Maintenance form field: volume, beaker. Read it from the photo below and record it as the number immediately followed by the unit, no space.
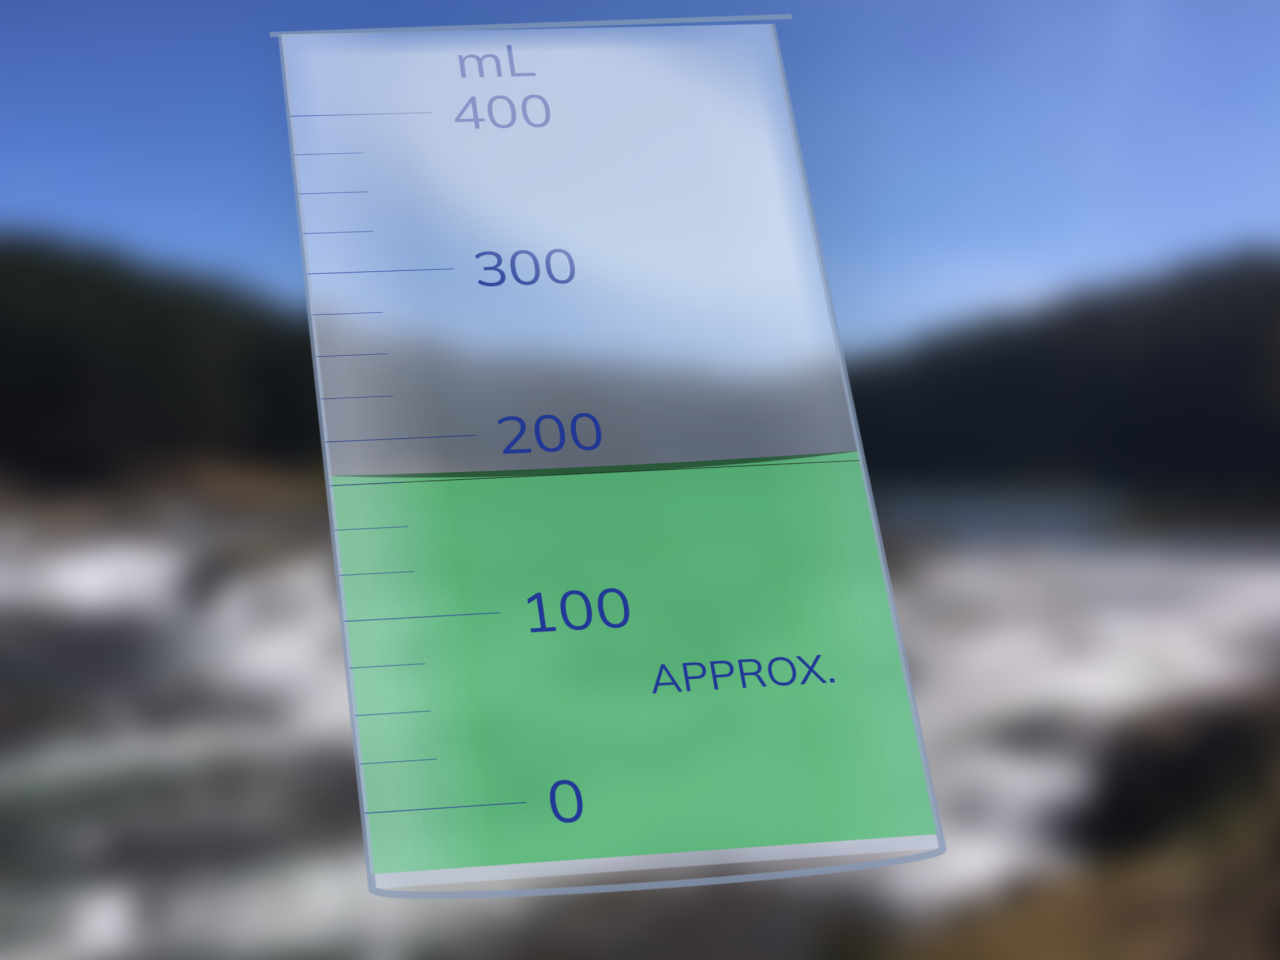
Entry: 175mL
